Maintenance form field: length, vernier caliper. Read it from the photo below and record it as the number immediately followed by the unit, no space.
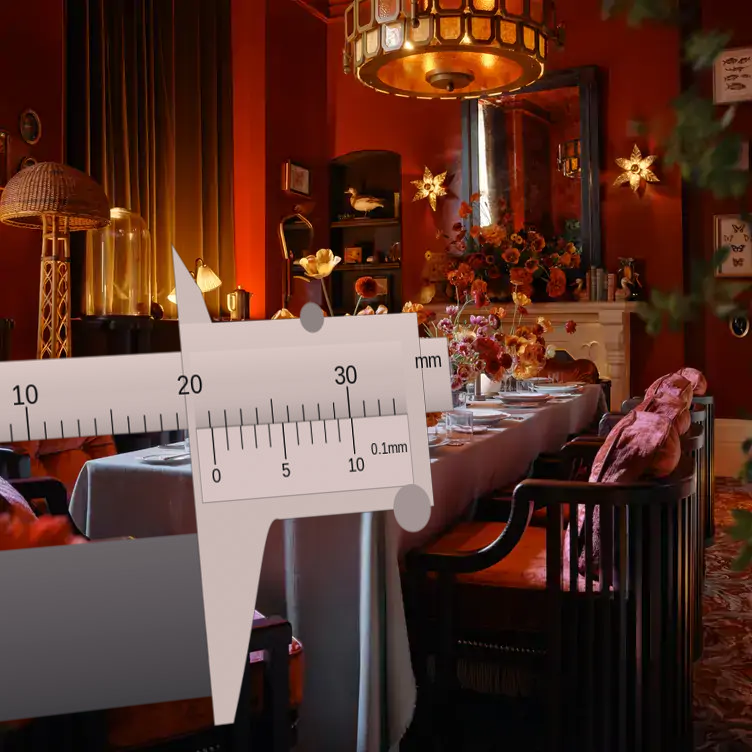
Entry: 21.1mm
